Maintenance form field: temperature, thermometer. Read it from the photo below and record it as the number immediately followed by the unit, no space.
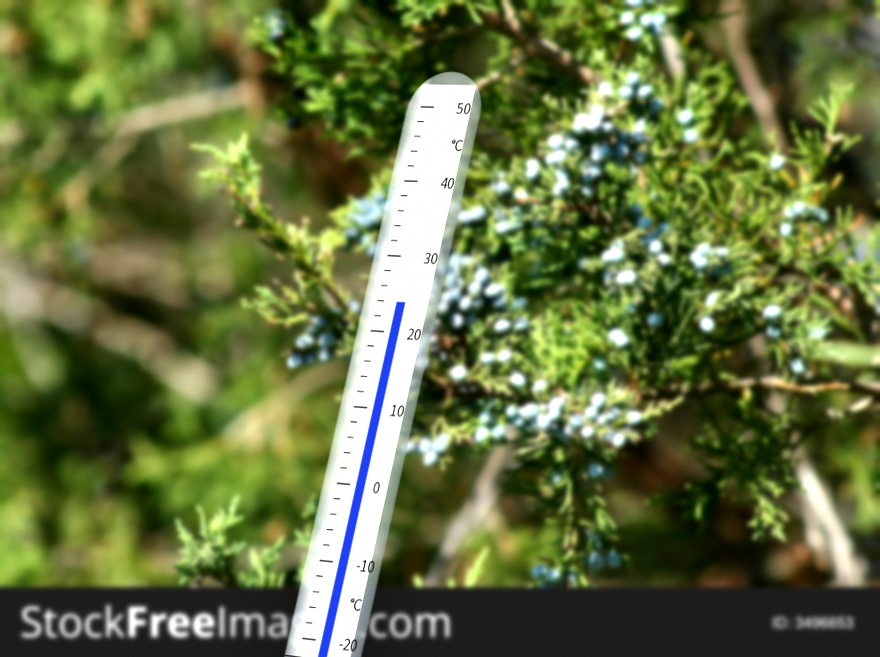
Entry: 24°C
